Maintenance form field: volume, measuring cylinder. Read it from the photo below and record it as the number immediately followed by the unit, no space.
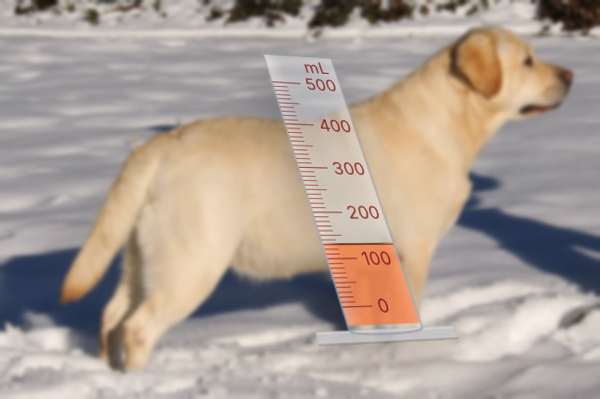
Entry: 130mL
